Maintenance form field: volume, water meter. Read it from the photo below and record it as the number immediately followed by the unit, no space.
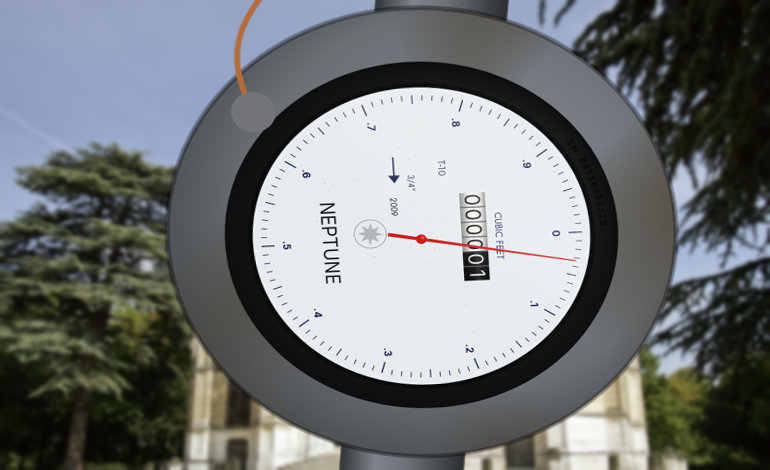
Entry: 1.03ft³
